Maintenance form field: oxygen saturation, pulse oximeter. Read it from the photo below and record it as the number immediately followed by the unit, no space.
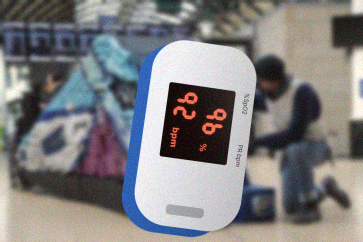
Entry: 96%
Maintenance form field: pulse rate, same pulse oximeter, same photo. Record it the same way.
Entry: 92bpm
